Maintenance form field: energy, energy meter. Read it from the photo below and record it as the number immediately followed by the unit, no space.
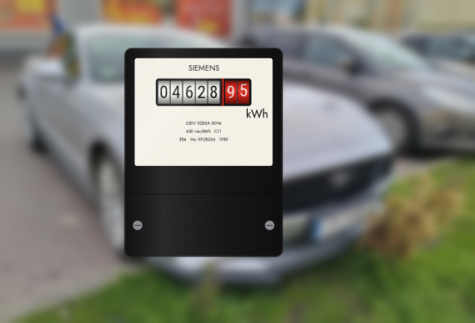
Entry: 4628.95kWh
